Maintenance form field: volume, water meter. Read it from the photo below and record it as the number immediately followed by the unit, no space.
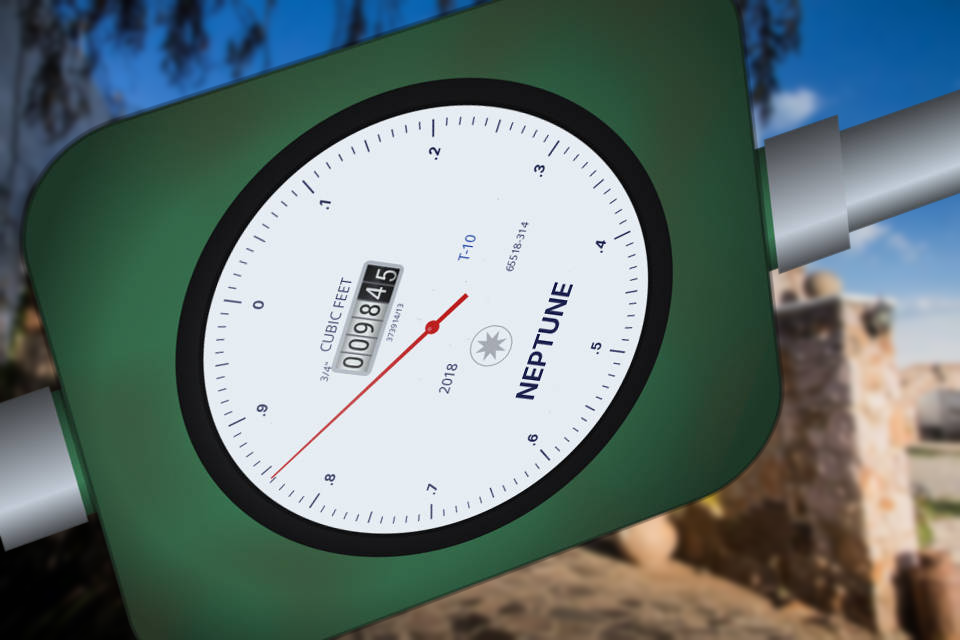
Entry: 9844.84ft³
